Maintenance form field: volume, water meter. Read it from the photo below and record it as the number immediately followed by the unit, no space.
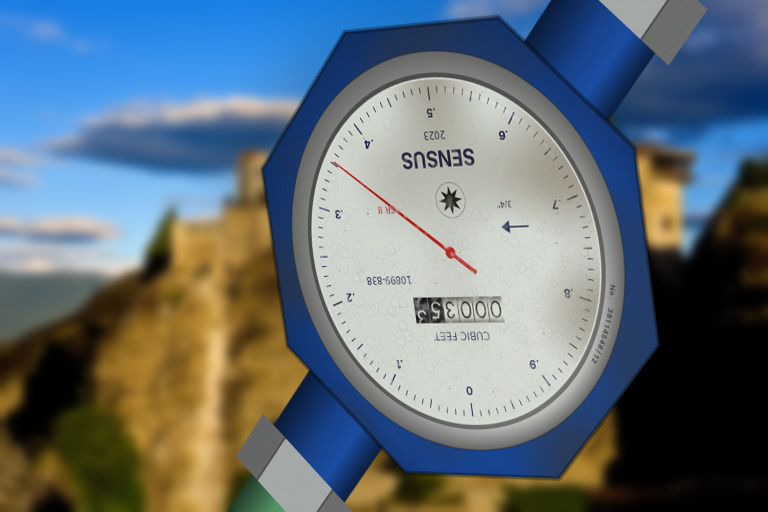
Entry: 353.35ft³
